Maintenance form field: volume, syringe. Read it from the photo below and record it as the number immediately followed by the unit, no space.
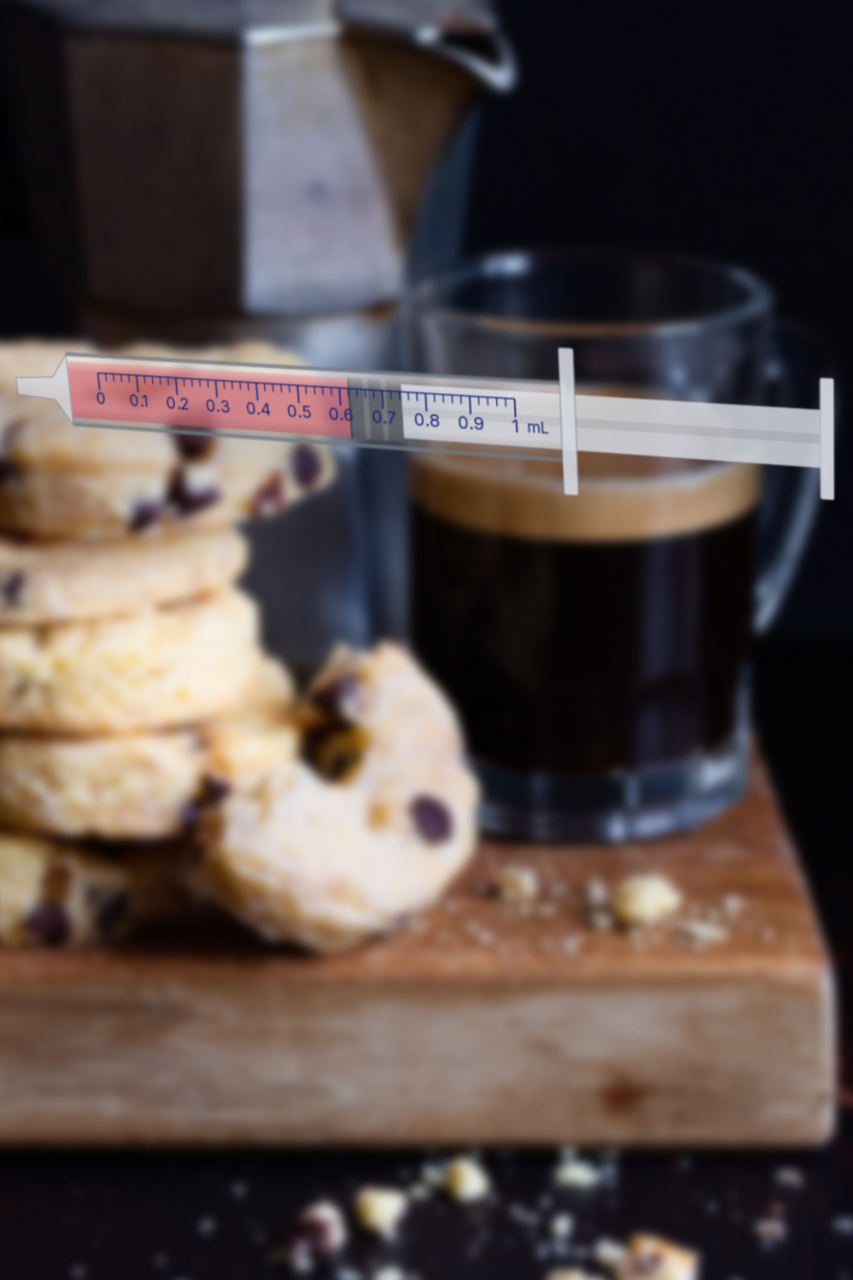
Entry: 0.62mL
